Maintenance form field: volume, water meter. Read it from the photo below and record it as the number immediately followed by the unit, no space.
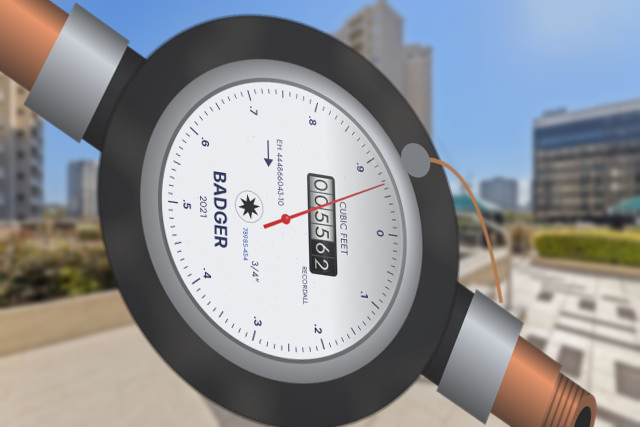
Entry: 5561.93ft³
